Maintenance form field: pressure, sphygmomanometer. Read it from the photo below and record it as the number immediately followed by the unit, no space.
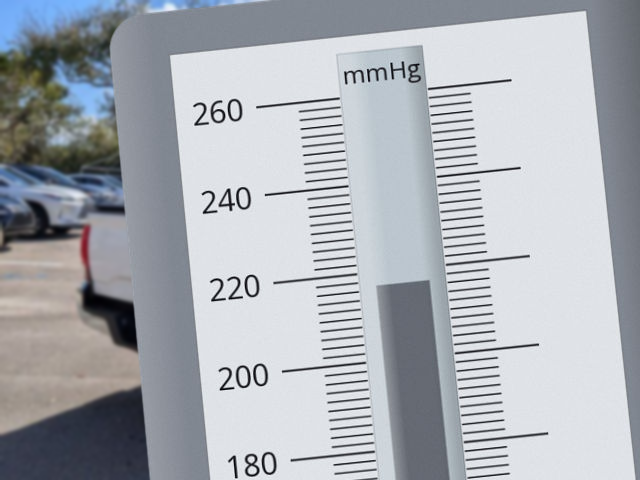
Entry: 217mmHg
